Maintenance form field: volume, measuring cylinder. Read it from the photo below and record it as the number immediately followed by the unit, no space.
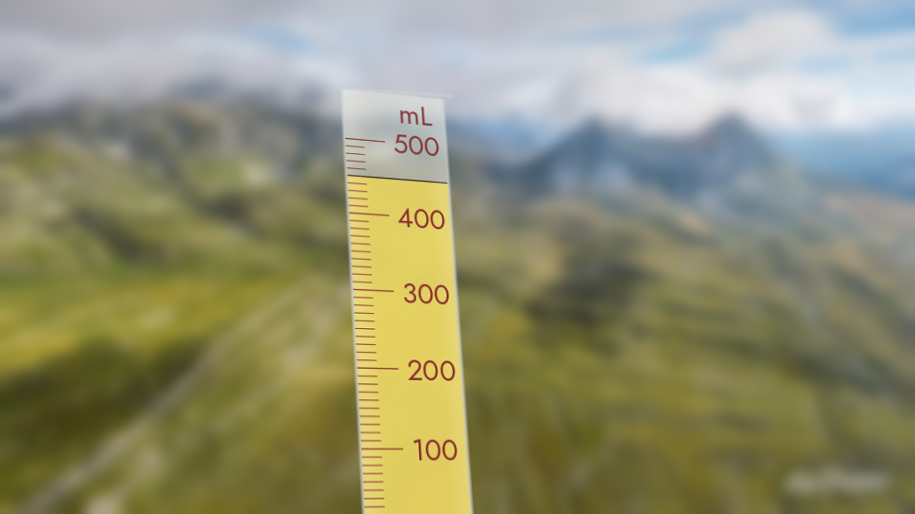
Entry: 450mL
